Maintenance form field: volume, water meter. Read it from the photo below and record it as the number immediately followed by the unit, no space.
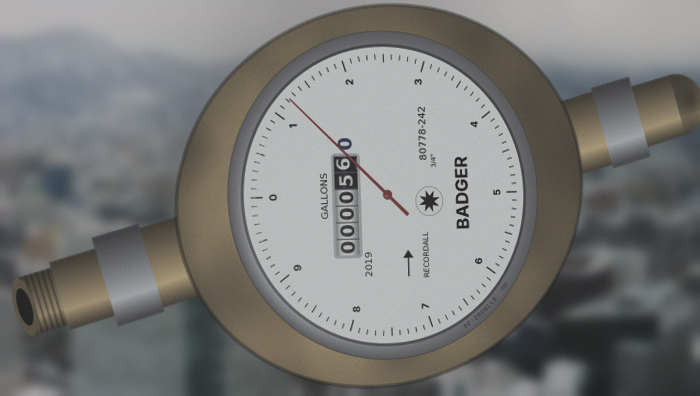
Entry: 561.2gal
